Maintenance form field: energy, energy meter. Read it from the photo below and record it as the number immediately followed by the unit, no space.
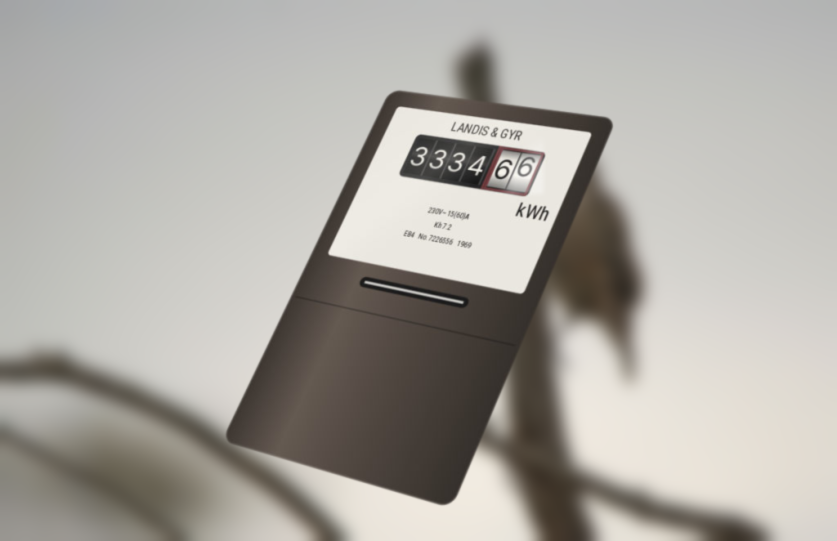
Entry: 3334.66kWh
